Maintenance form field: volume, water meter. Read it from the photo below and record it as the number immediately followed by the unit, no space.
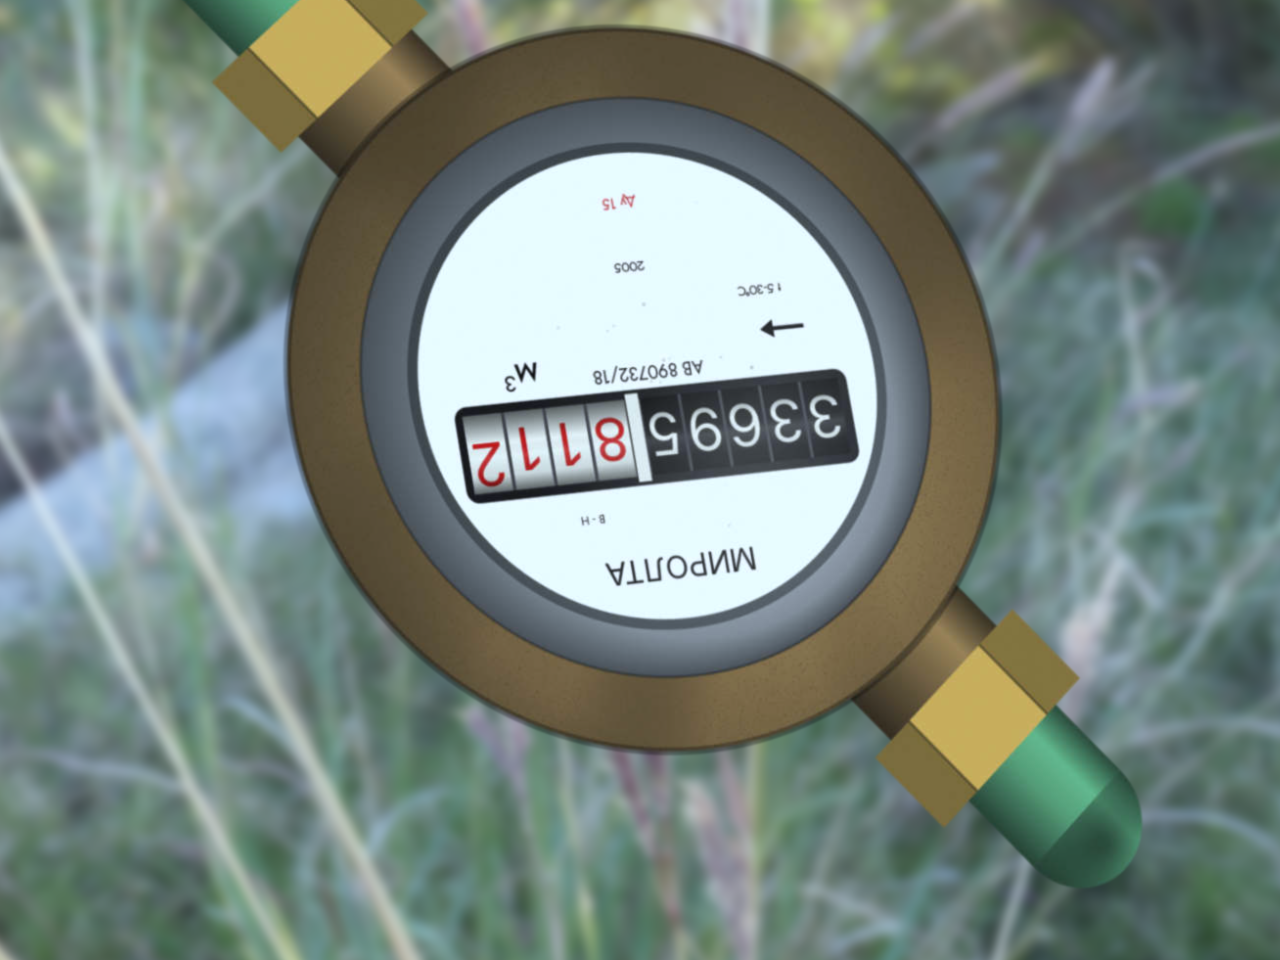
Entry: 33695.8112m³
